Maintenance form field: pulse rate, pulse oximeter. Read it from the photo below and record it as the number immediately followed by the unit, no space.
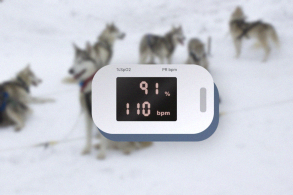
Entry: 110bpm
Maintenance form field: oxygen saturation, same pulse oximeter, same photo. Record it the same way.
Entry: 91%
